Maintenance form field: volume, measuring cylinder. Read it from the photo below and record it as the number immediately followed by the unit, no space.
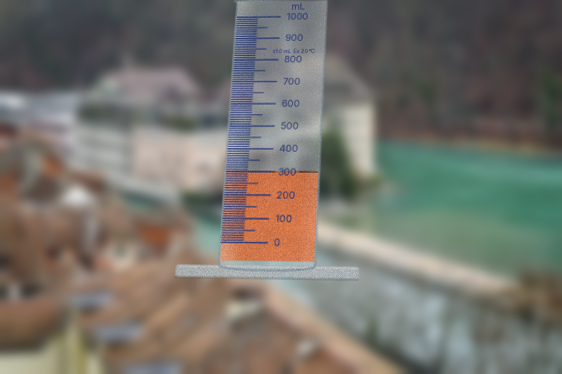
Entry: 300mL
